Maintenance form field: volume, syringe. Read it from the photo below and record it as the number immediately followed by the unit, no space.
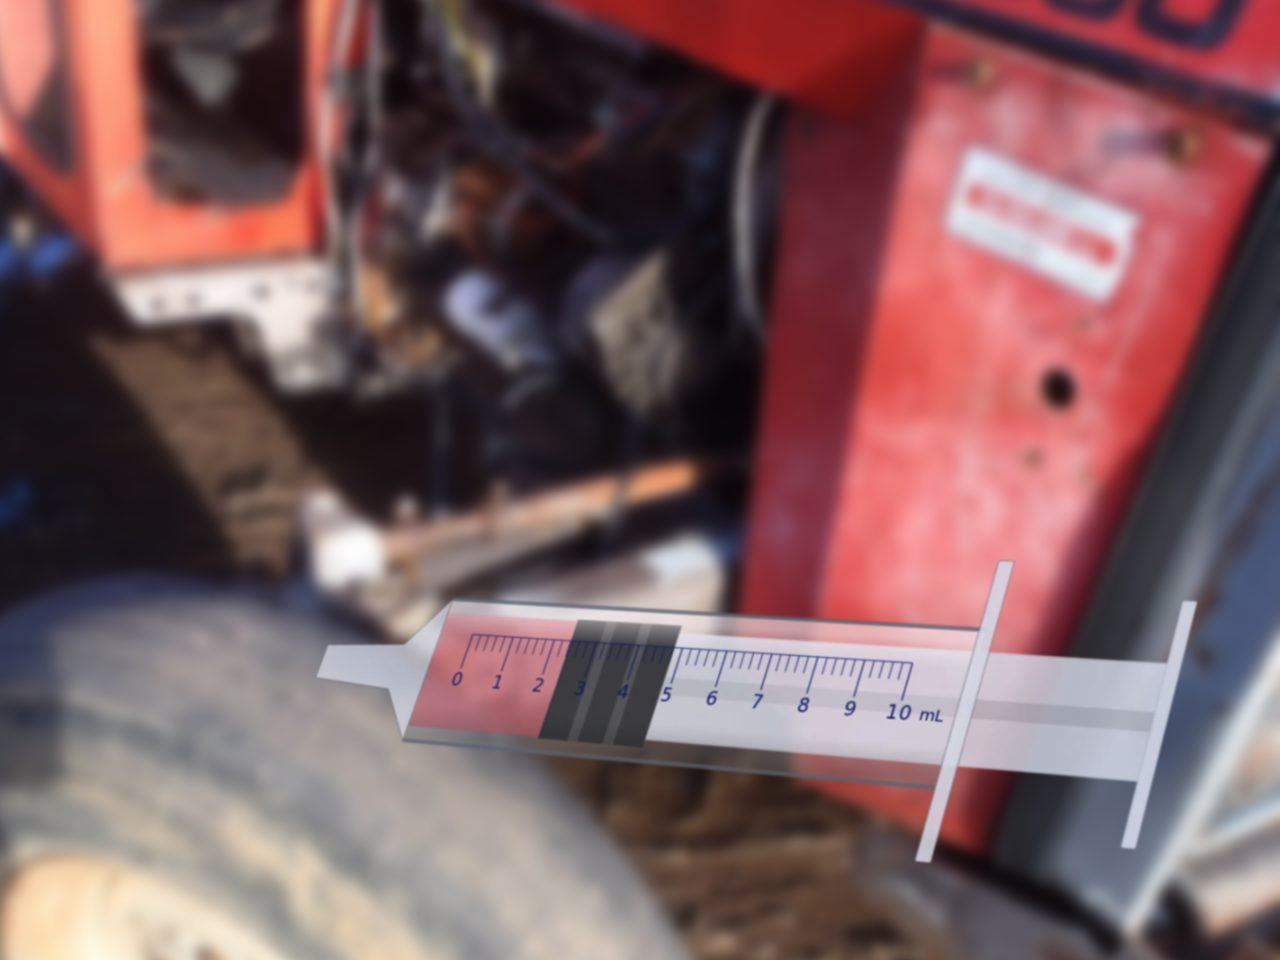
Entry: 2.4mL
